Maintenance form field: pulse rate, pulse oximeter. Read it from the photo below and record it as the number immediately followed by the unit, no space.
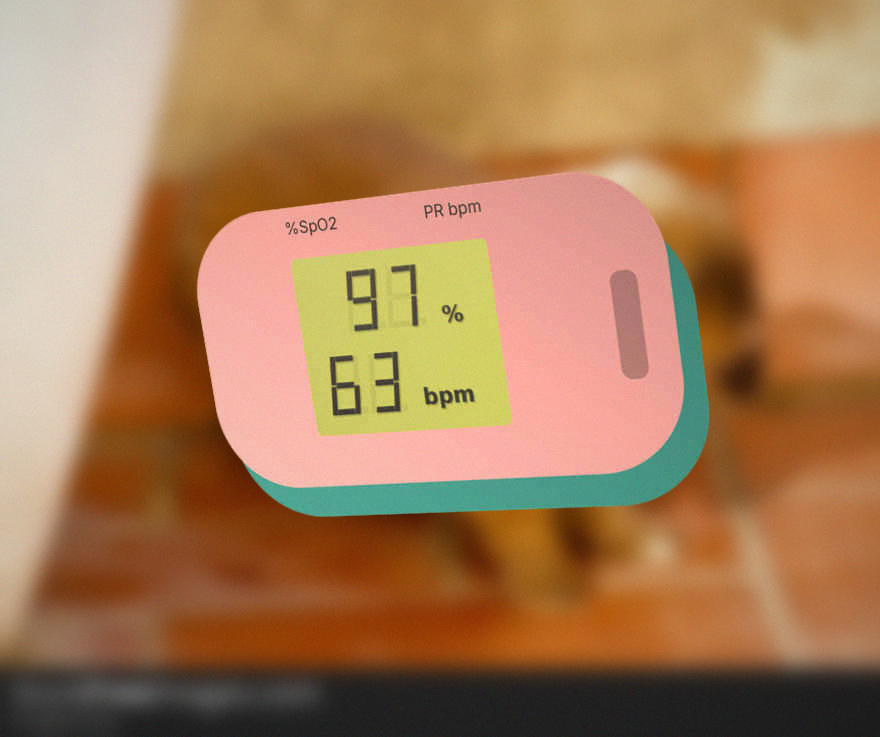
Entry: 63bpm
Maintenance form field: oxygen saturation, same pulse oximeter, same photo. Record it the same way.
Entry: 97%
